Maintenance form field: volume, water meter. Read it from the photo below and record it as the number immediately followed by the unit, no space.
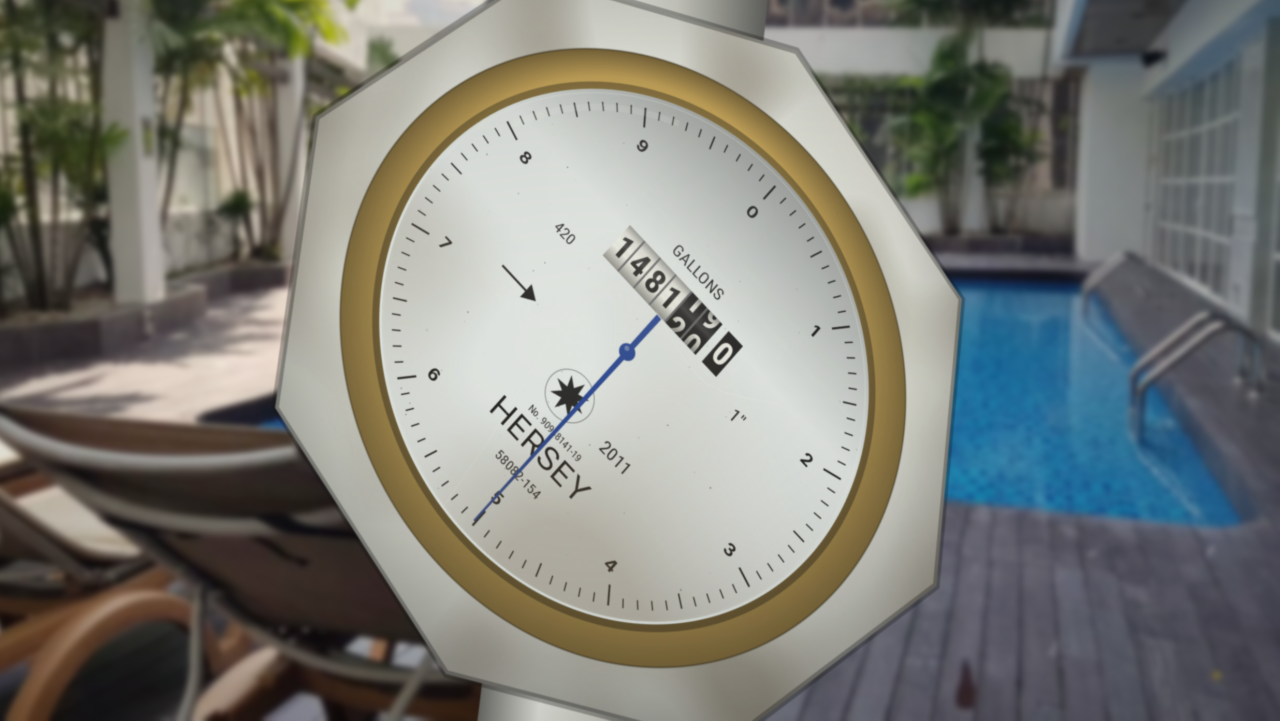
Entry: 1481195.0gal
